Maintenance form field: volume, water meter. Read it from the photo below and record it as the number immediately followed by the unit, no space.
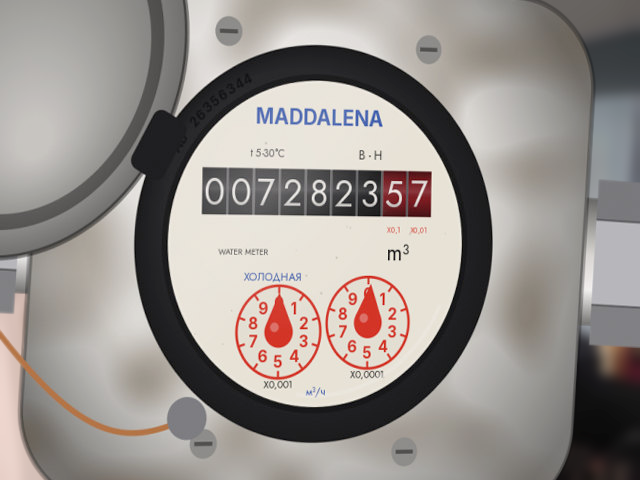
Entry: 72823.5700m³
